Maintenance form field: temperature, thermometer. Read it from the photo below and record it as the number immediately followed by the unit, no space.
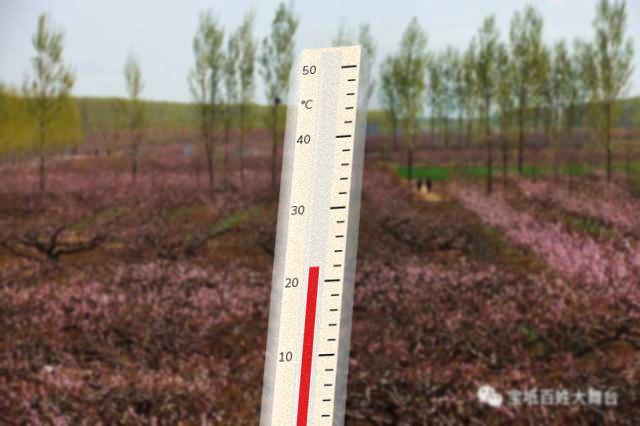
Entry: 22°C
